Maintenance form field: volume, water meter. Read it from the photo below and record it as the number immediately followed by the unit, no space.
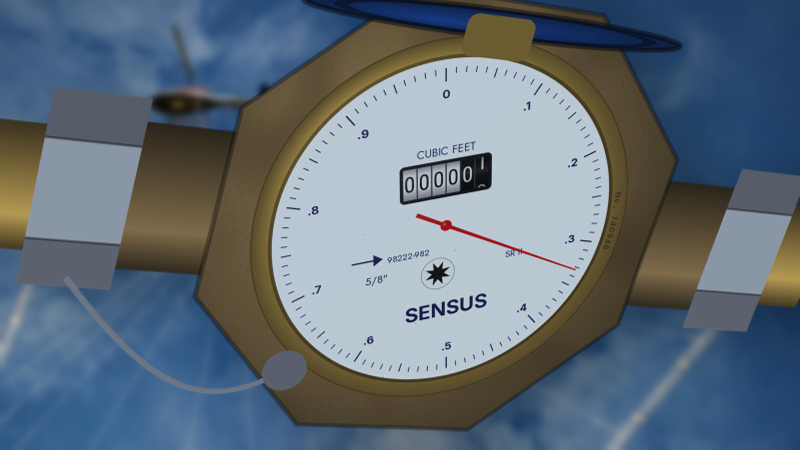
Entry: 1.33ft³
